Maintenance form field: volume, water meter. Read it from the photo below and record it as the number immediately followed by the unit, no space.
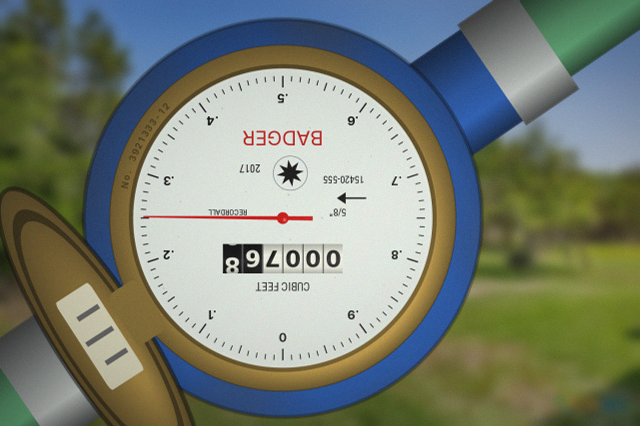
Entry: 768.25ft³
